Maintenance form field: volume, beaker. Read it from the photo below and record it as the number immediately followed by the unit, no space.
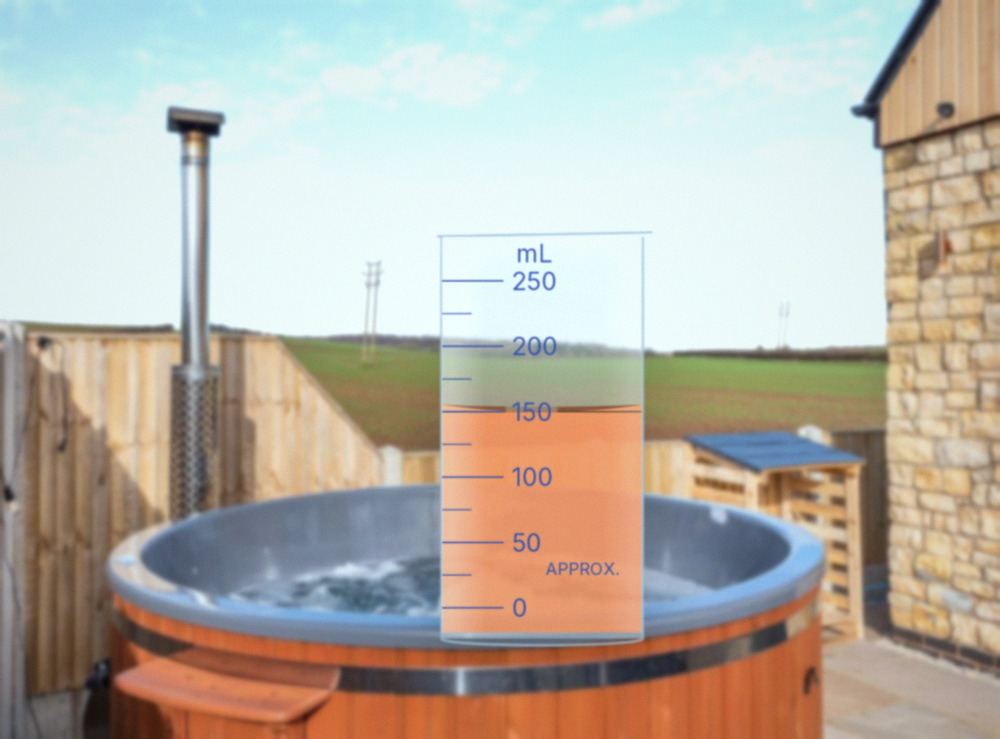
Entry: 150mL
